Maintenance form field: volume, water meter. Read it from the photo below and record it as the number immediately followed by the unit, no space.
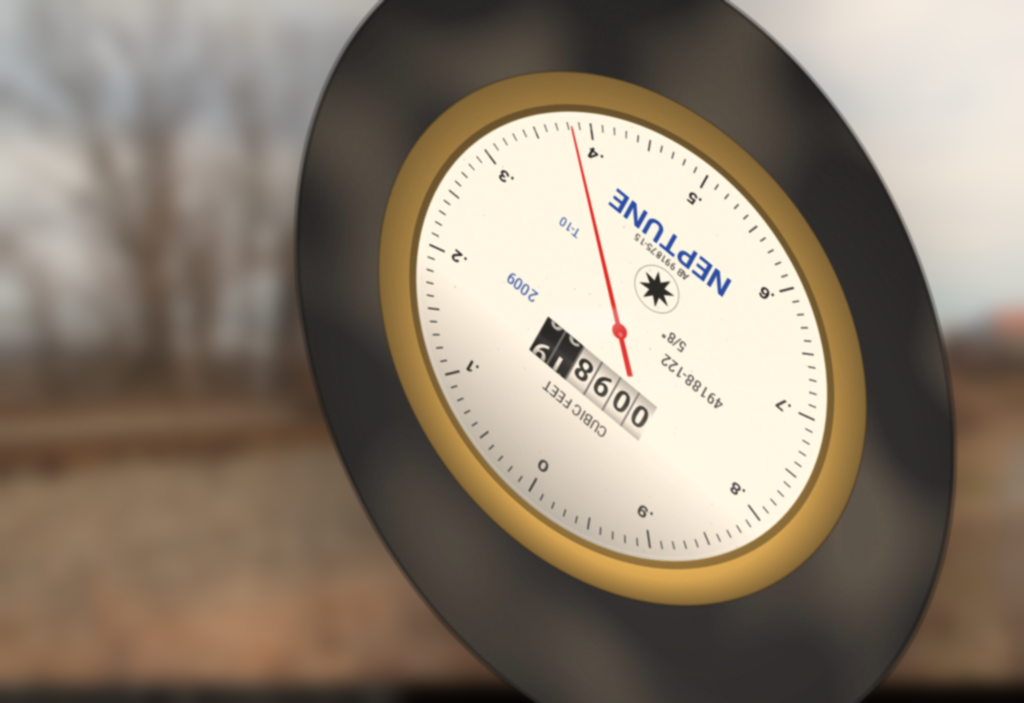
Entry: 9819.38ft³
